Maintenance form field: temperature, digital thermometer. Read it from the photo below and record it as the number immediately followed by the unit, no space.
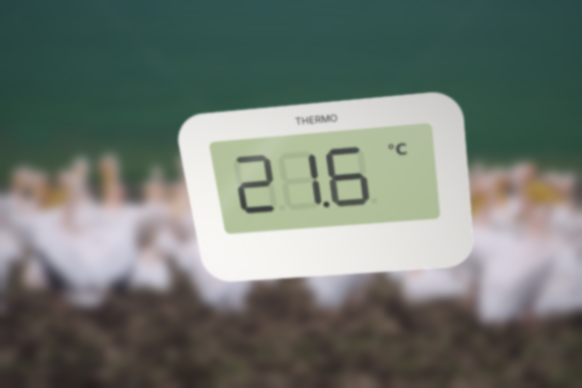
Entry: 21.6°C
